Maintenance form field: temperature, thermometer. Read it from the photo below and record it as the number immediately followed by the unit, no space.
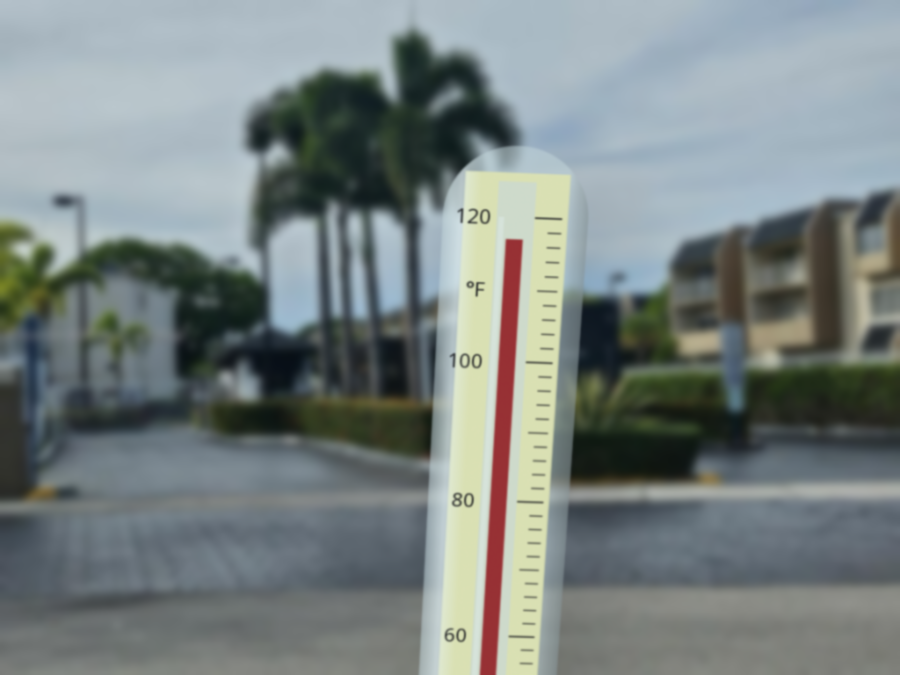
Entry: 117°F
